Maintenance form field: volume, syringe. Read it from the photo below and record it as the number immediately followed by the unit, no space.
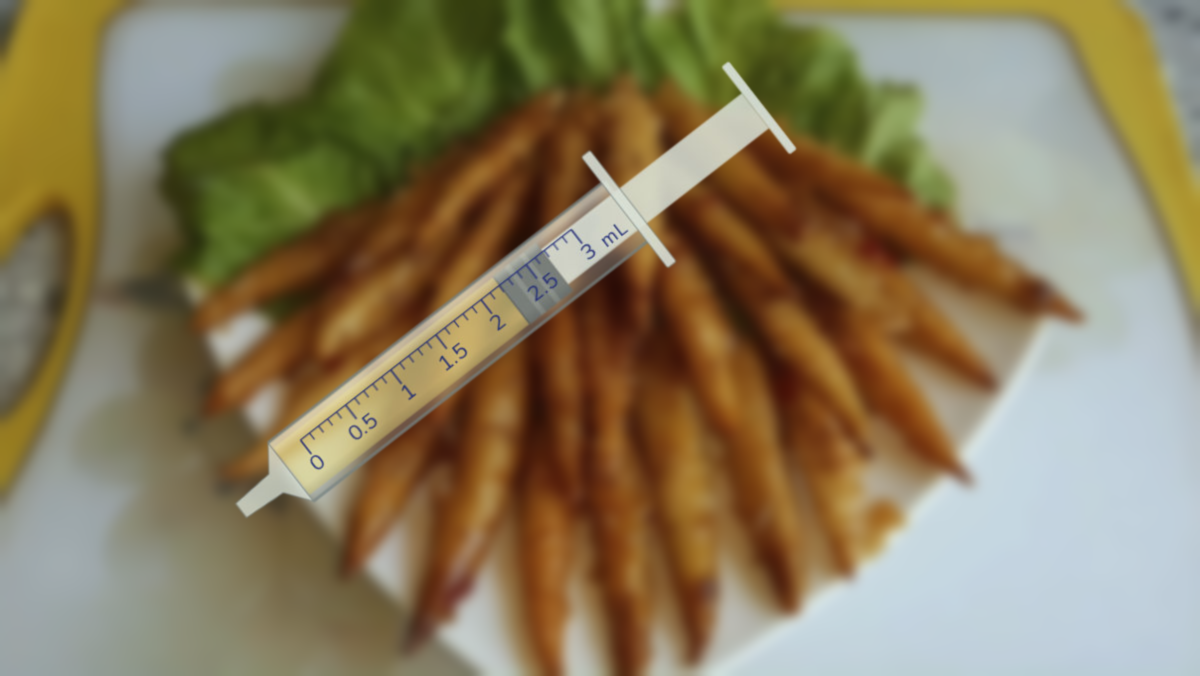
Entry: 2.2mL
